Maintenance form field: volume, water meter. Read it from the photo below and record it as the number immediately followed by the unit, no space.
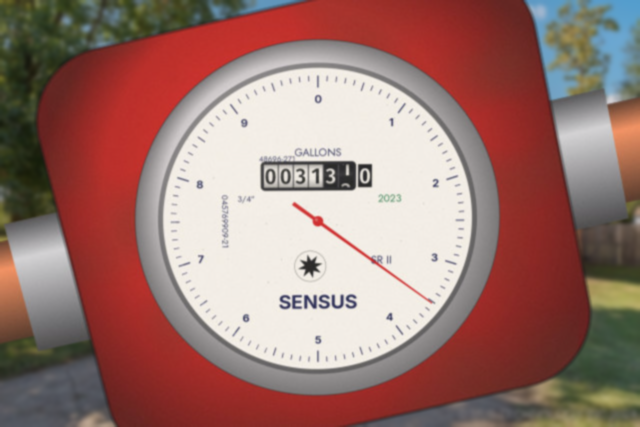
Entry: 31313.5gal
